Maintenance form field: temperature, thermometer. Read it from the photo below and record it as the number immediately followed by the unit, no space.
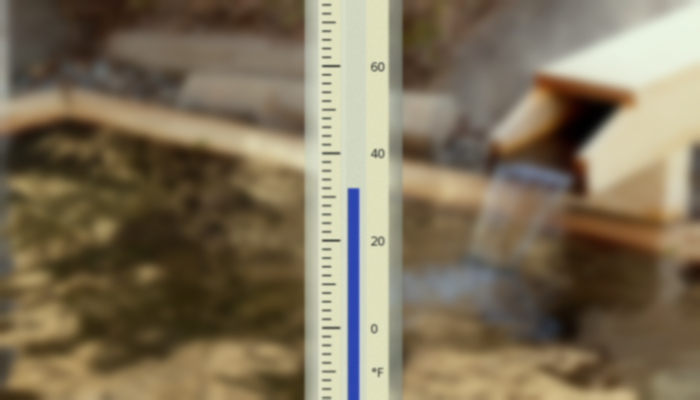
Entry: 32°F
